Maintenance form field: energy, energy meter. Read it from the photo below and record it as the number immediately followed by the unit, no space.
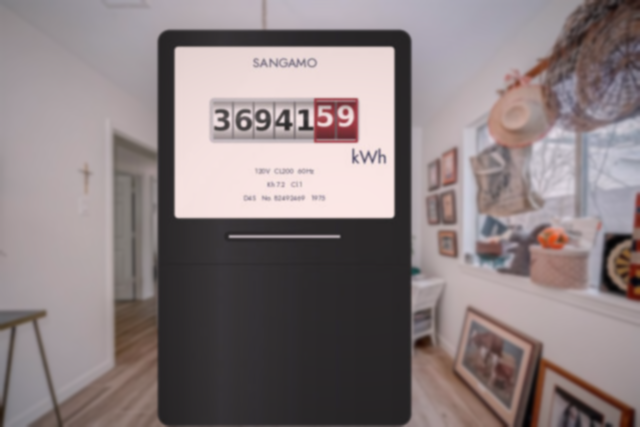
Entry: 36941.59kWh
